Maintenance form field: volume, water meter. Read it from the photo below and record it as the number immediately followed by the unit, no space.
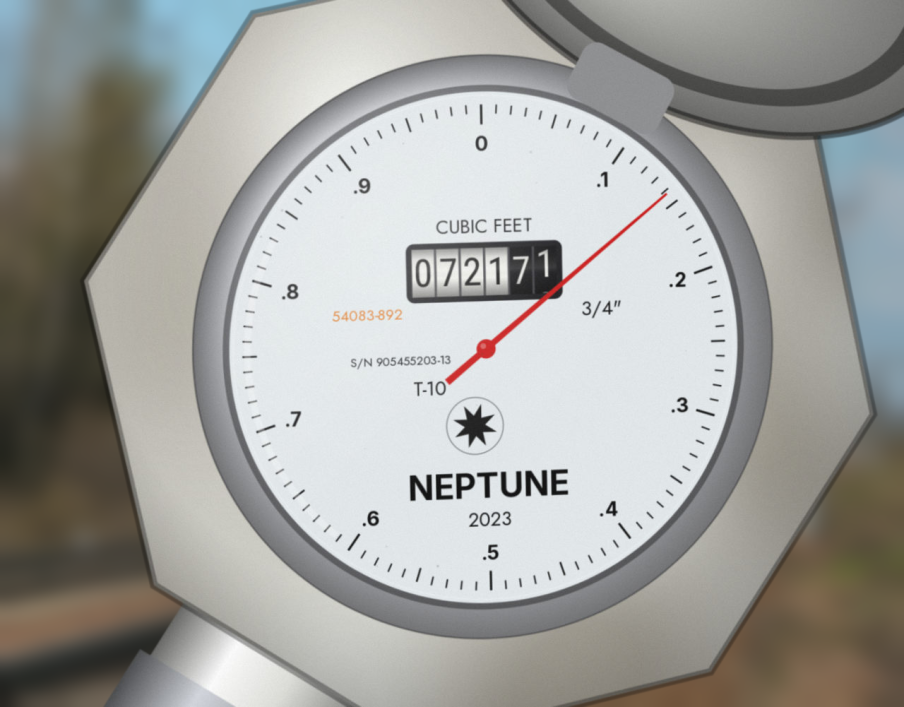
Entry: 72171.14ft³
